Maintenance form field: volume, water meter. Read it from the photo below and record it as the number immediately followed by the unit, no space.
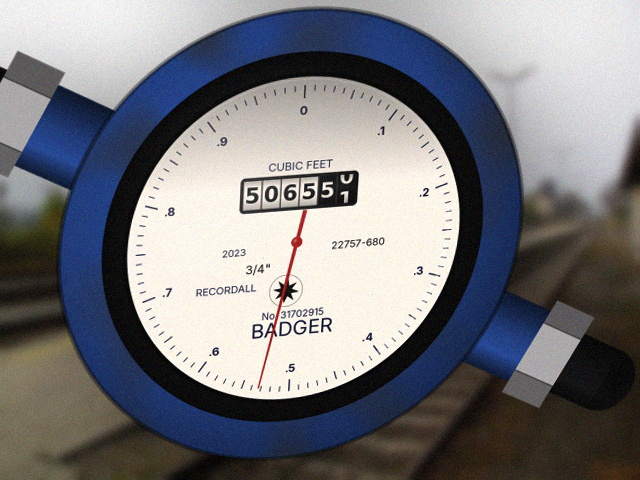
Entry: 506550.53ft³
